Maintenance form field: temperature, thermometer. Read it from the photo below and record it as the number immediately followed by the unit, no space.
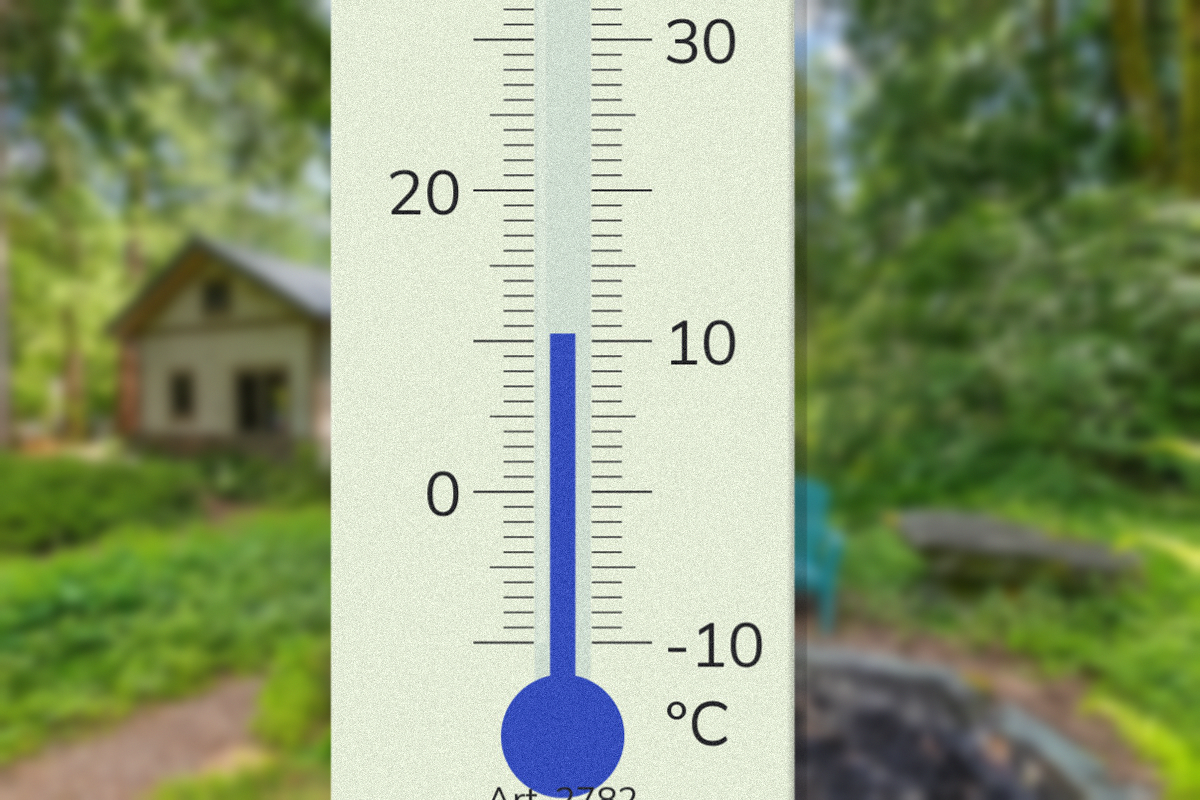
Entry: 10.5°C
